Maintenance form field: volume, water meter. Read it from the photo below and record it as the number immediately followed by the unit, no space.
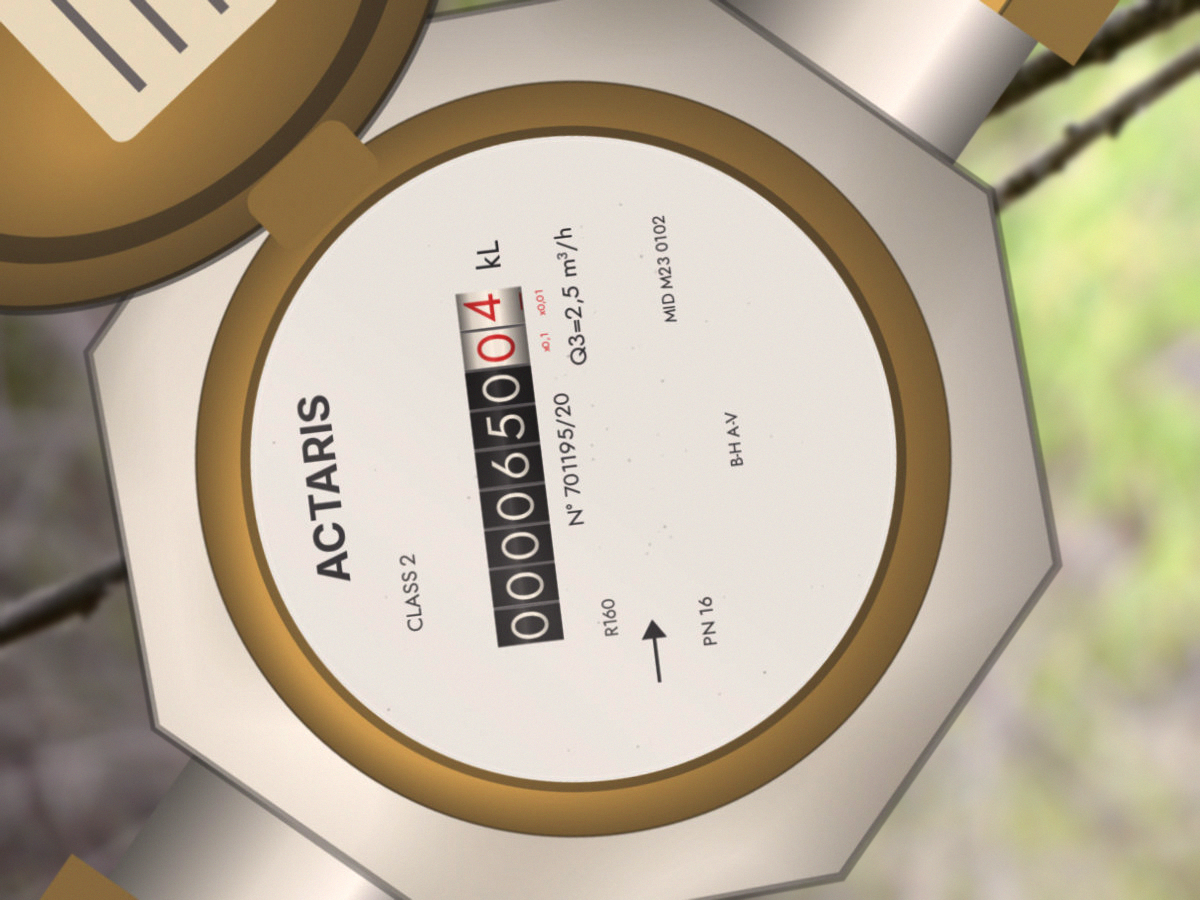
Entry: 650.04kL
